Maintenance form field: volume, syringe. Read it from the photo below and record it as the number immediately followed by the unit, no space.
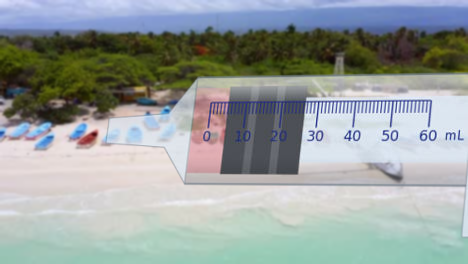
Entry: 5mL
